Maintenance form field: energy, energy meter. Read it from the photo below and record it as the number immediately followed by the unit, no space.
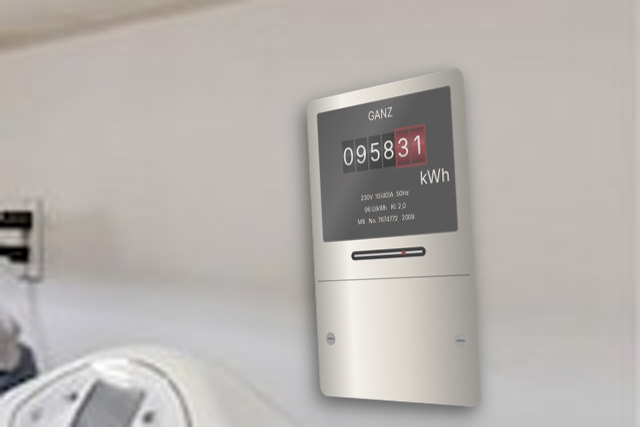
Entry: 958.31kWh
